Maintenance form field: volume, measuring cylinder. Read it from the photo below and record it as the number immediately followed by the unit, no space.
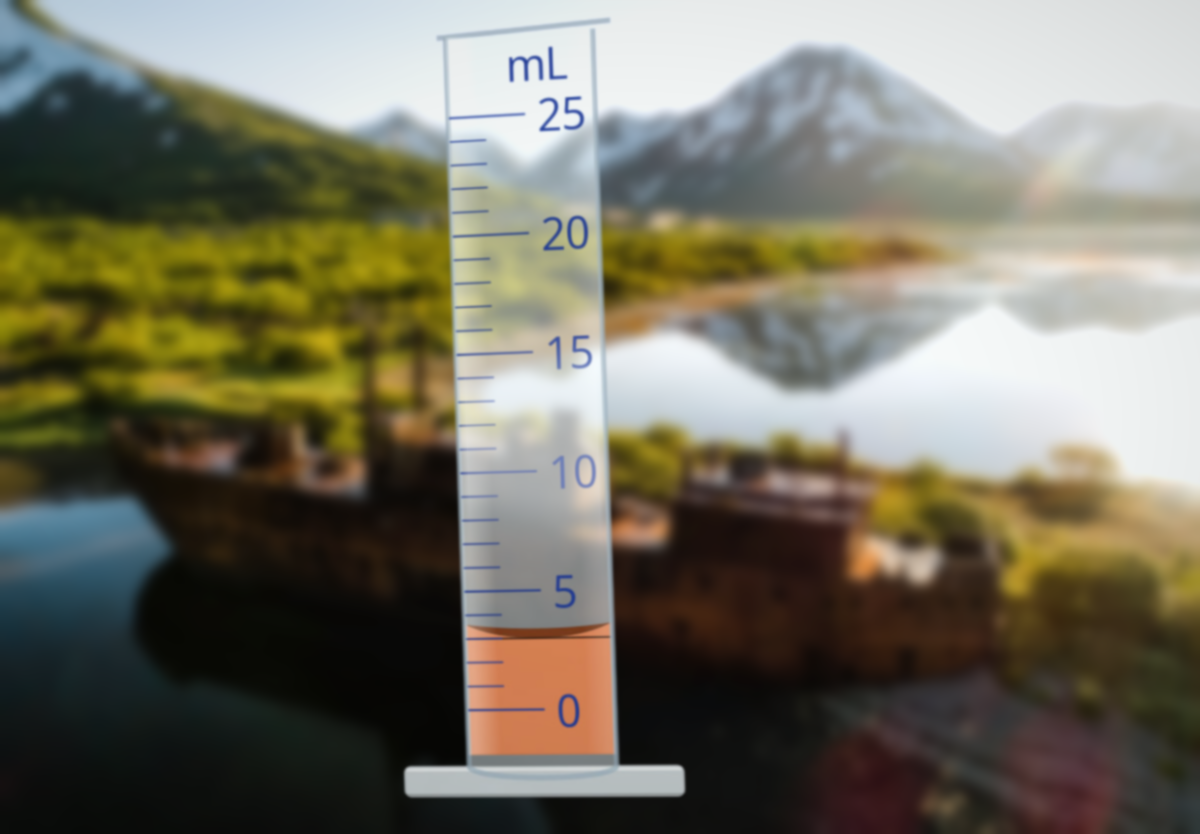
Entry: 3mL
